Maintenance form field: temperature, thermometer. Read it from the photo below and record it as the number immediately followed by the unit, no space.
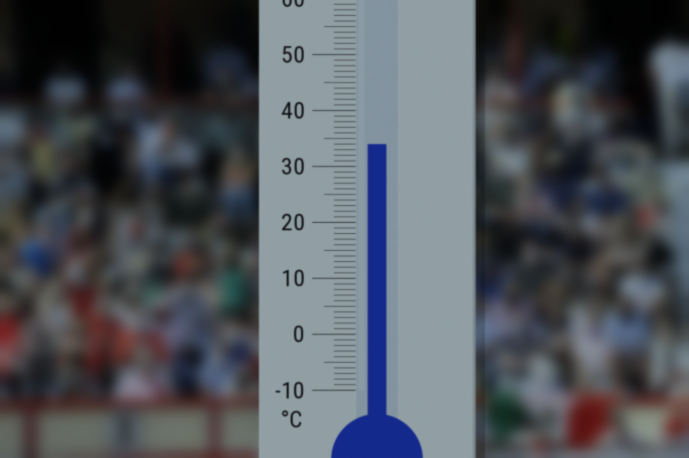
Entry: 34°C
